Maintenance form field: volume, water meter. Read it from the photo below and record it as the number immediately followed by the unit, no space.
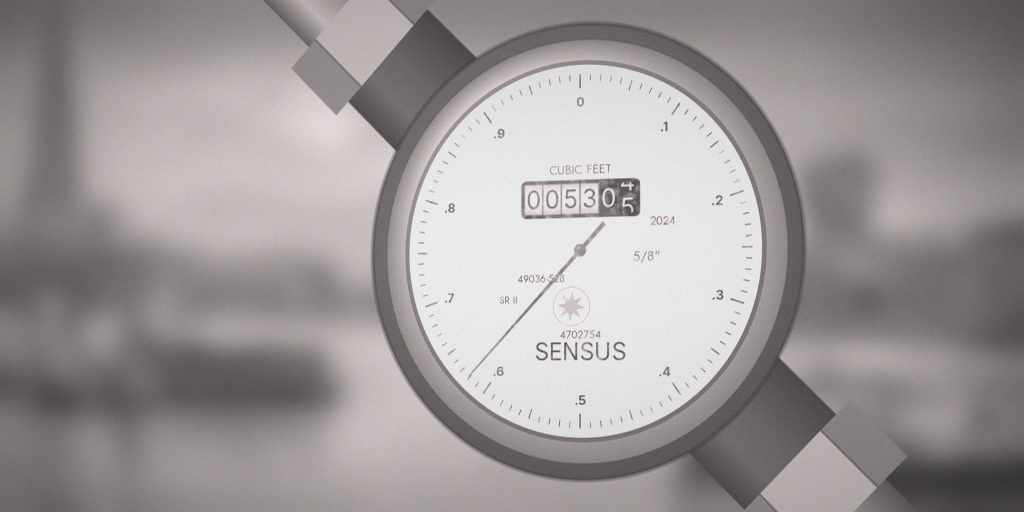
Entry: 5304.62ft³
